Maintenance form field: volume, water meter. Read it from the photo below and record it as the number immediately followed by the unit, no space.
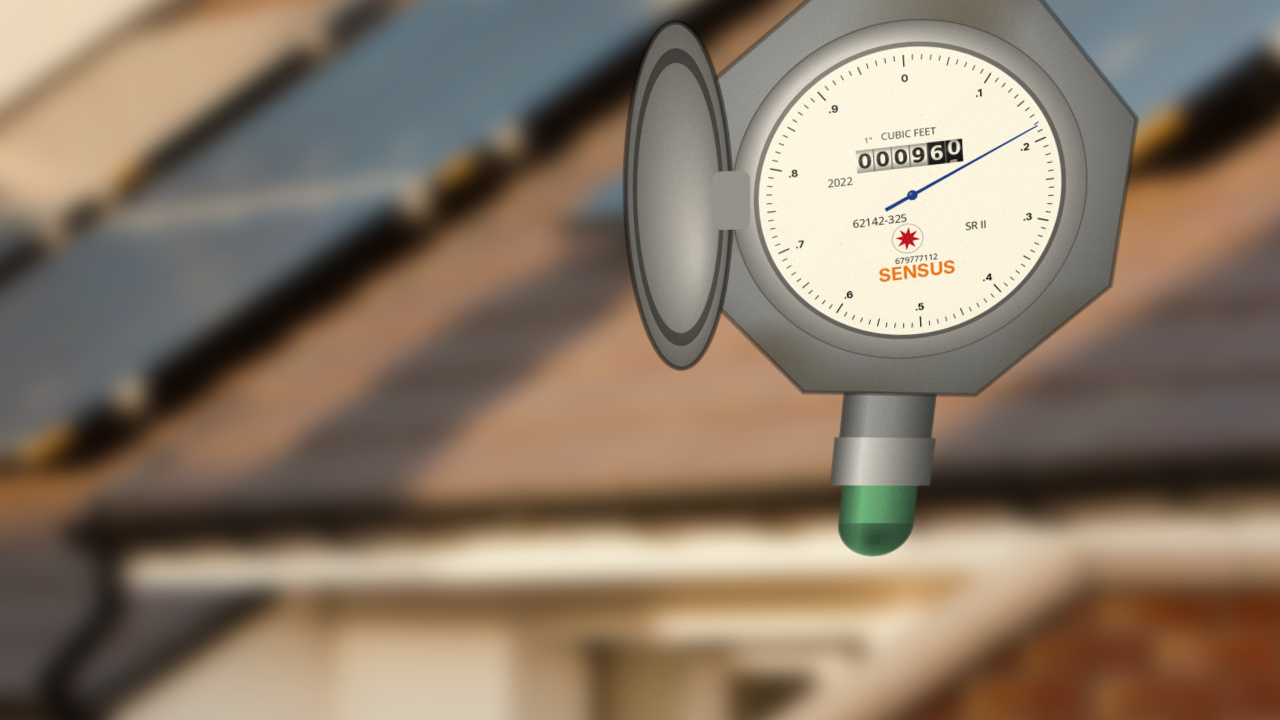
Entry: 960.18ft³
